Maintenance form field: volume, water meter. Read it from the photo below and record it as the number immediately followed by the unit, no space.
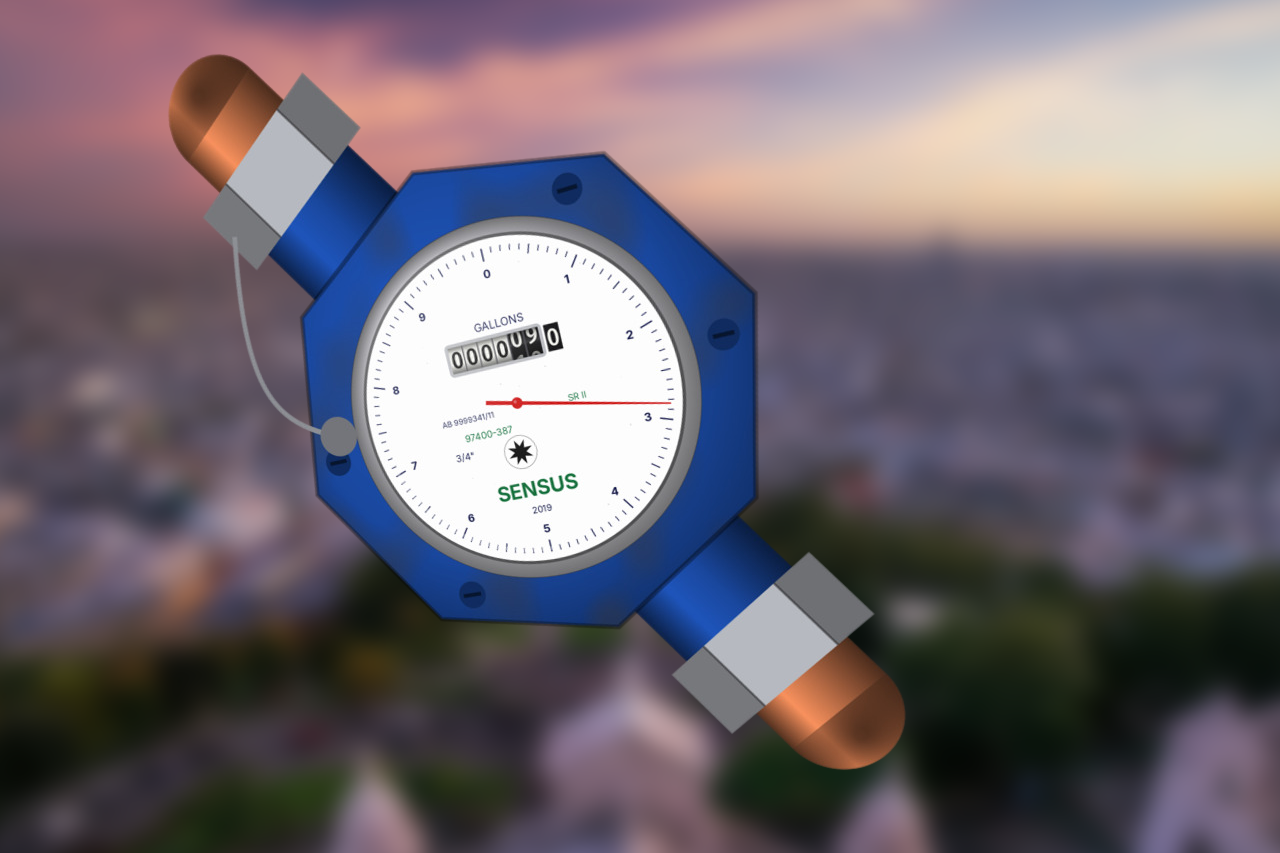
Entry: 92.8gal
